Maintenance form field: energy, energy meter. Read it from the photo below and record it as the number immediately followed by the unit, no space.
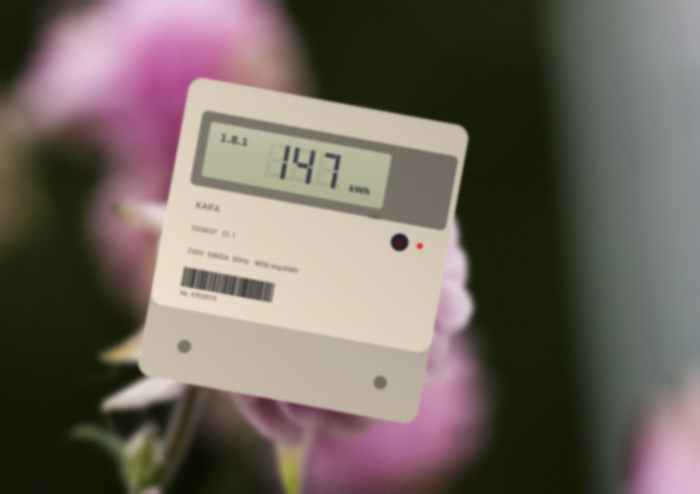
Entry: 147kWh
